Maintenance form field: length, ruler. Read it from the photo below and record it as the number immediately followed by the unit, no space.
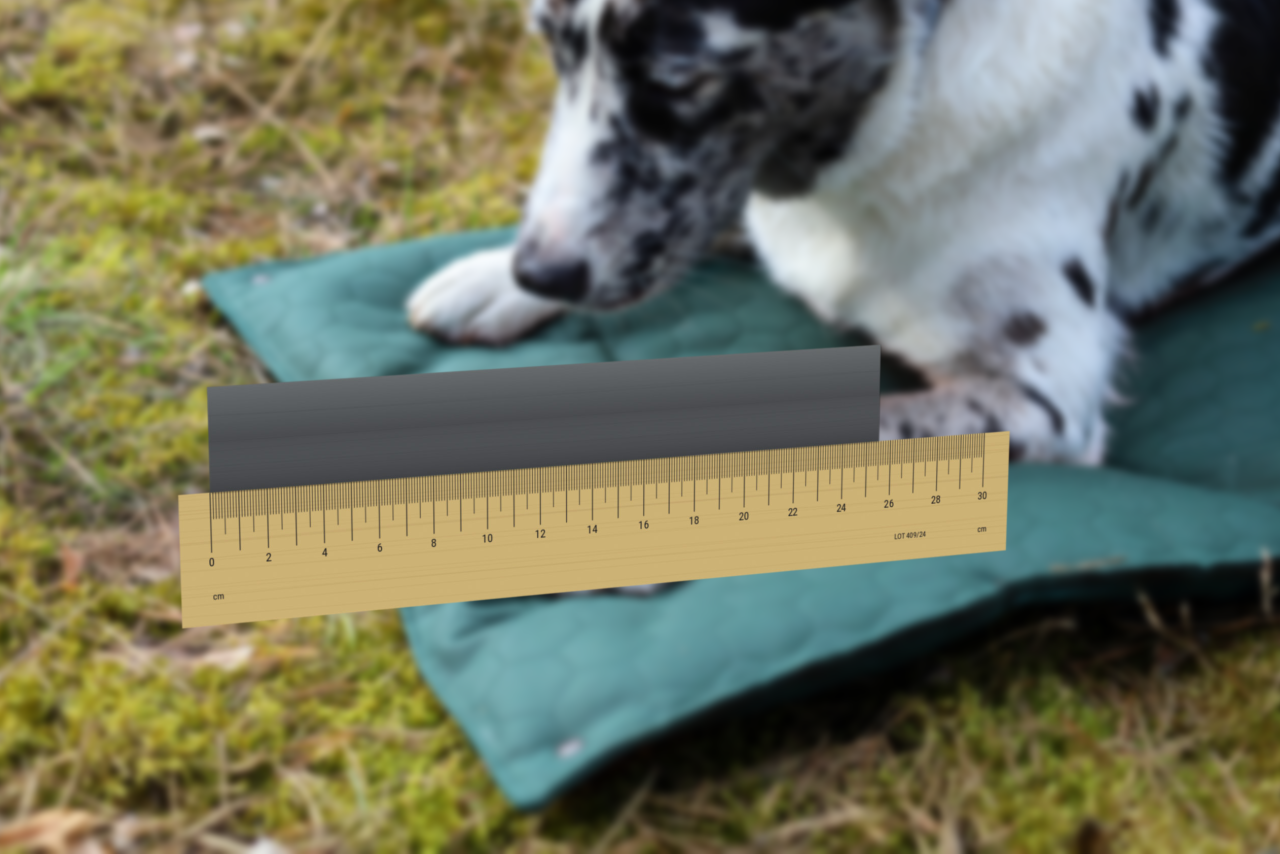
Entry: 25.5cm
